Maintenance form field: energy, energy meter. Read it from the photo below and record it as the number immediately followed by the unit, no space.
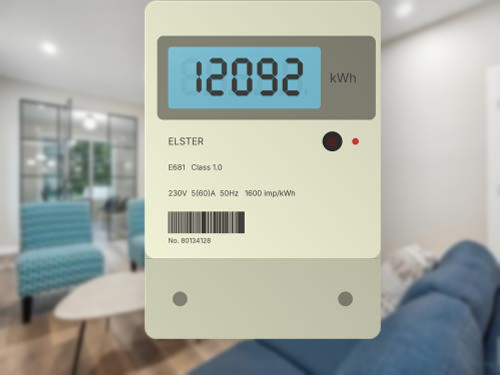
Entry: 12092kWh
